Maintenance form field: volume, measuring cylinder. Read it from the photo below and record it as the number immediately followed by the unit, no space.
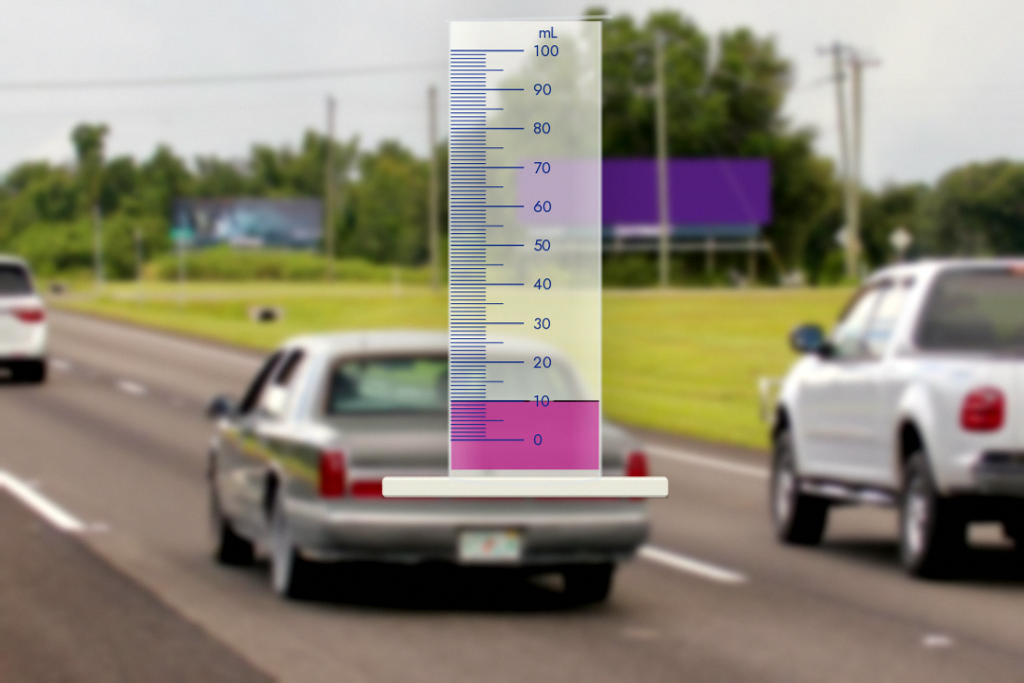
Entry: 10mL
